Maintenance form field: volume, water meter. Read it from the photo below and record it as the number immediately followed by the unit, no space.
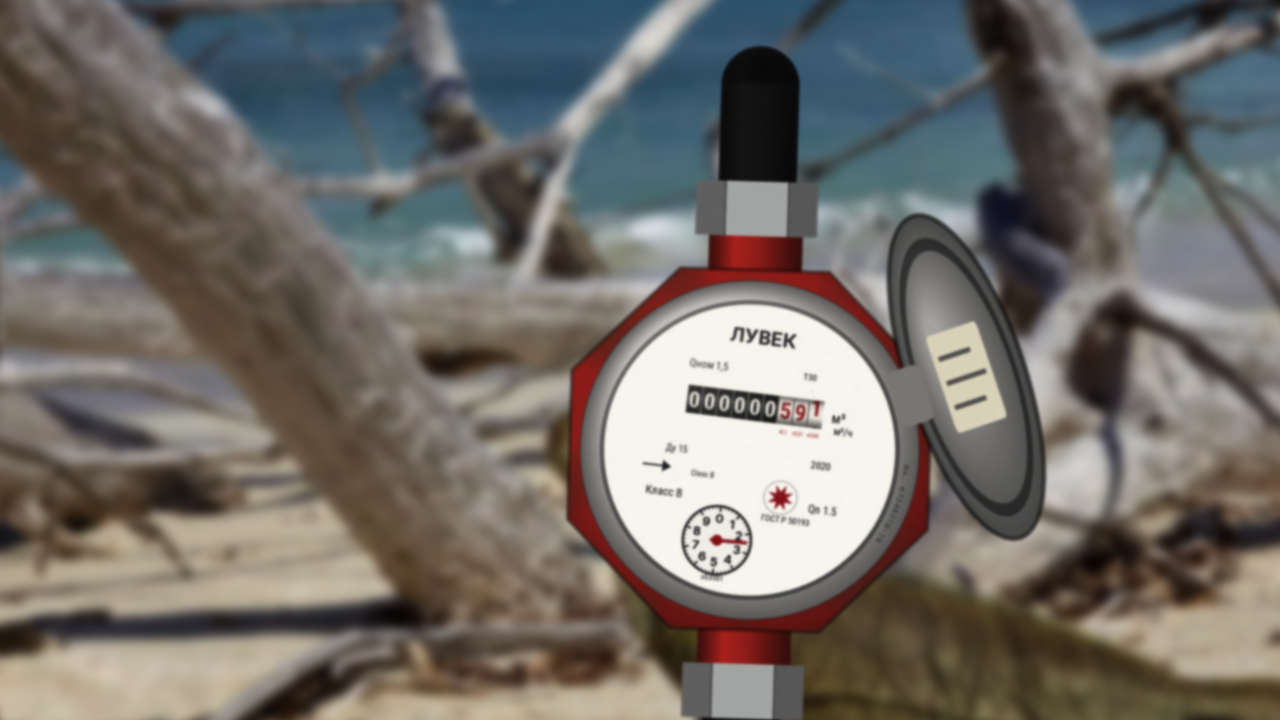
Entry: 0.5912m³
